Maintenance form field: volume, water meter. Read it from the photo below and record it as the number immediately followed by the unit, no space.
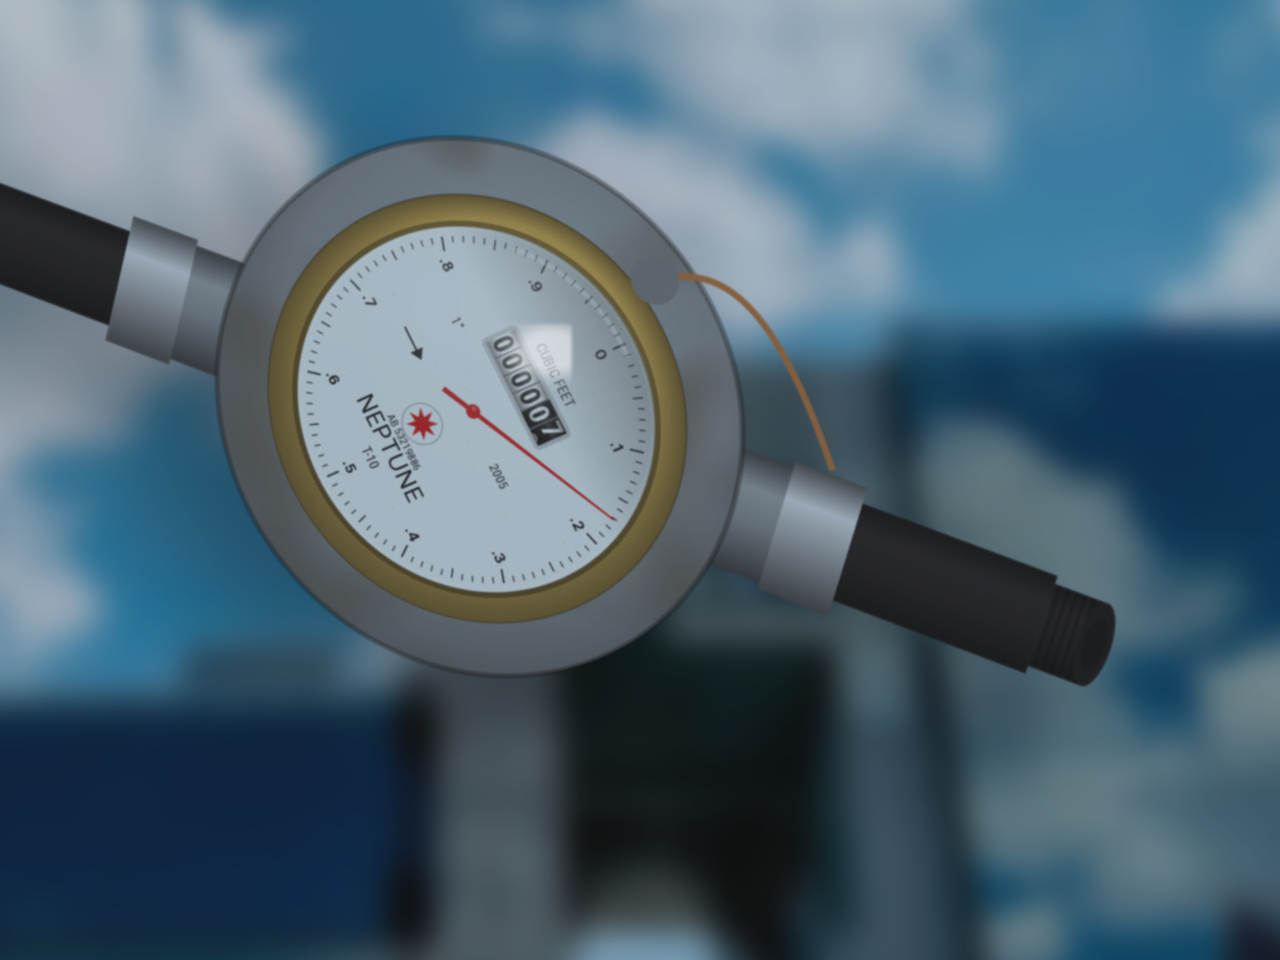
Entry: 7.17ft³
